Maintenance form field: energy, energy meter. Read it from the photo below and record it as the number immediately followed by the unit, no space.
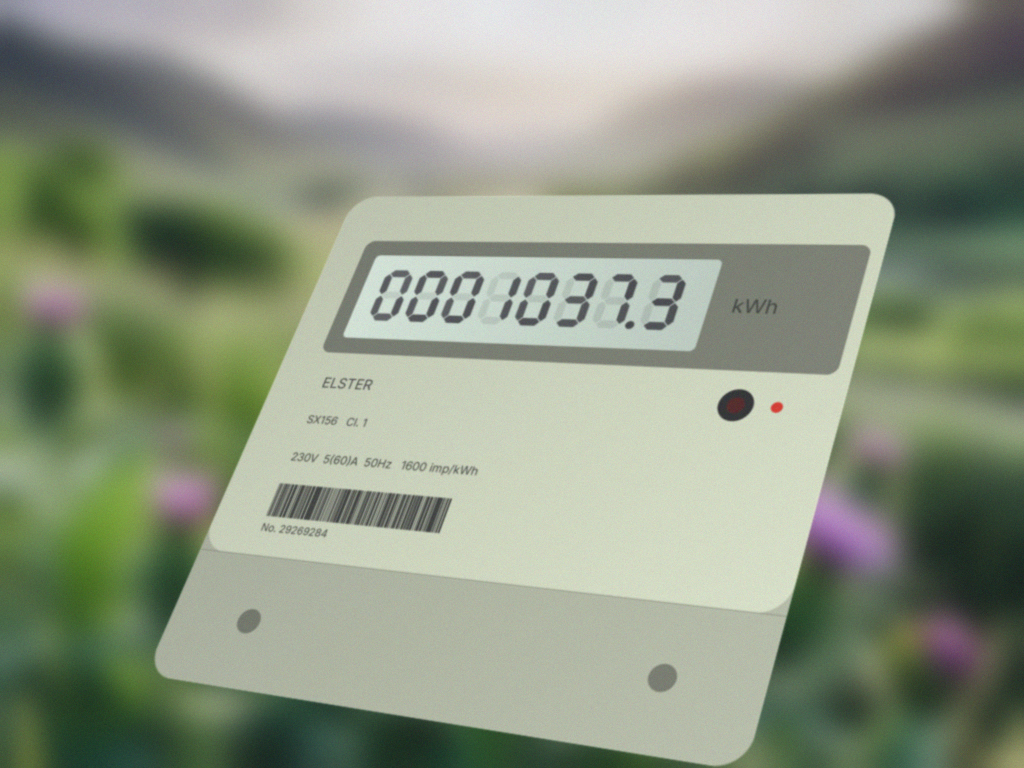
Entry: 1037.3kWh
